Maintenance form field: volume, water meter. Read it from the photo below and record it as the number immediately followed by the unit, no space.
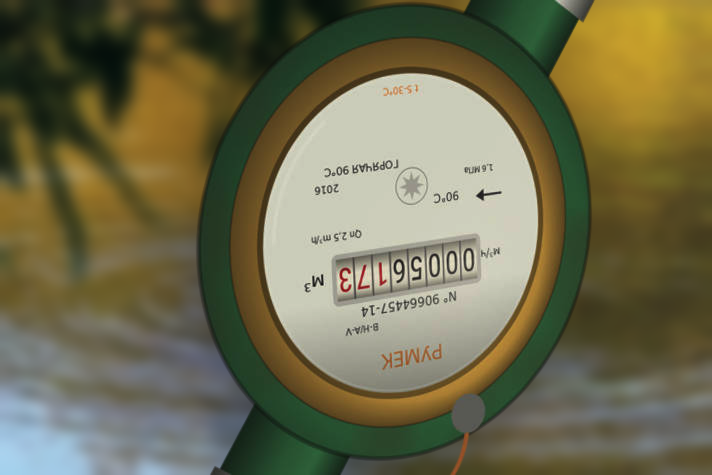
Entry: 56.173m³
